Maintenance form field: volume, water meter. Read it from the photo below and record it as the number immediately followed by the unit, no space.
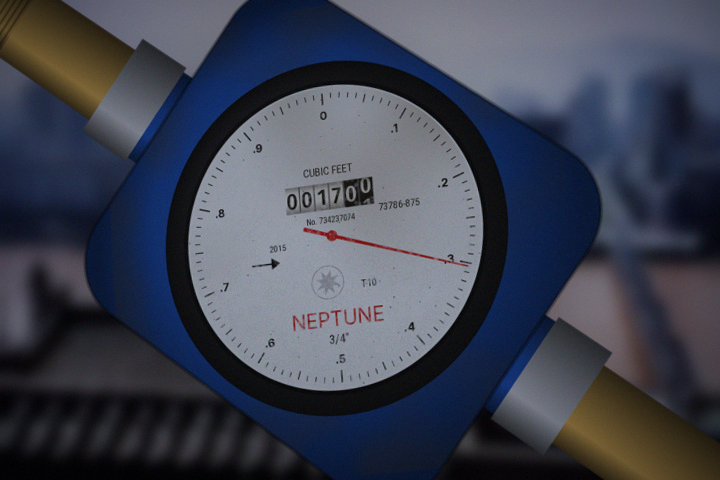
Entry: 1700.30ft³
